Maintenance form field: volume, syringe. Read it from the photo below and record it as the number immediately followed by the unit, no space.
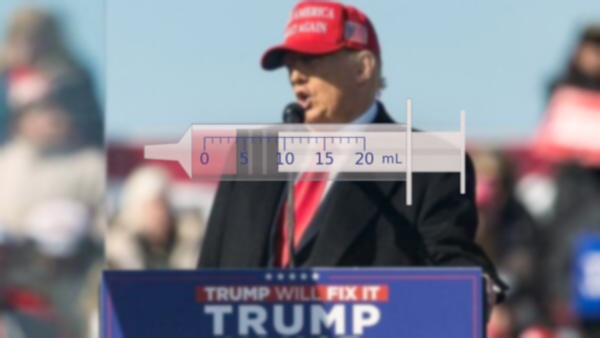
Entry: 4mL
